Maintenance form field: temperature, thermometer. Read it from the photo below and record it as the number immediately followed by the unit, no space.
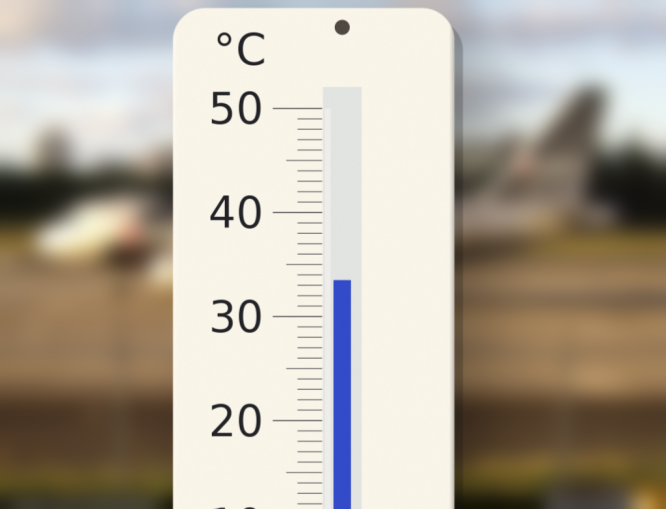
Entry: 33.5°C
